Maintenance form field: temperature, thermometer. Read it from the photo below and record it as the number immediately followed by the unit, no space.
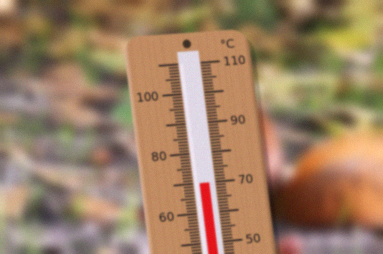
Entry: 70°C
